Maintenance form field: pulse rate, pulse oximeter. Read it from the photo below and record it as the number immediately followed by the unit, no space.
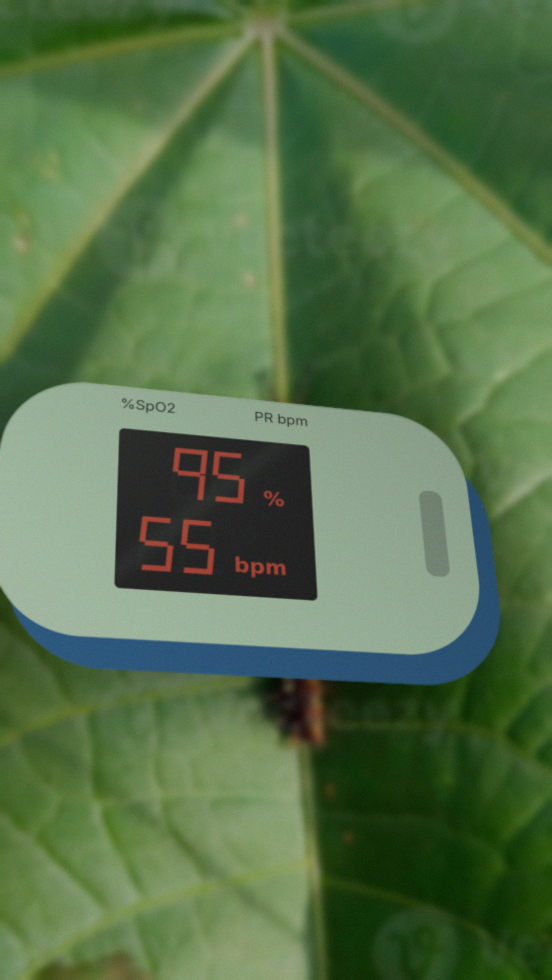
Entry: 55bpm
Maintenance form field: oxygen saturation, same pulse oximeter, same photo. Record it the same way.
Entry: 95%
